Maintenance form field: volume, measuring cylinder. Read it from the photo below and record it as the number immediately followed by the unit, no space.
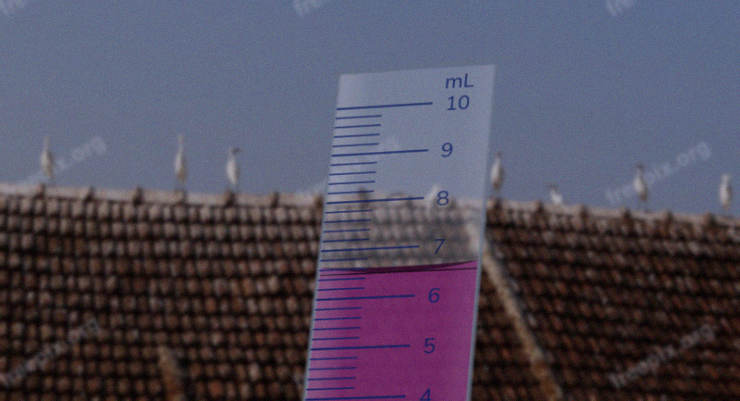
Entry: 6.5mL
